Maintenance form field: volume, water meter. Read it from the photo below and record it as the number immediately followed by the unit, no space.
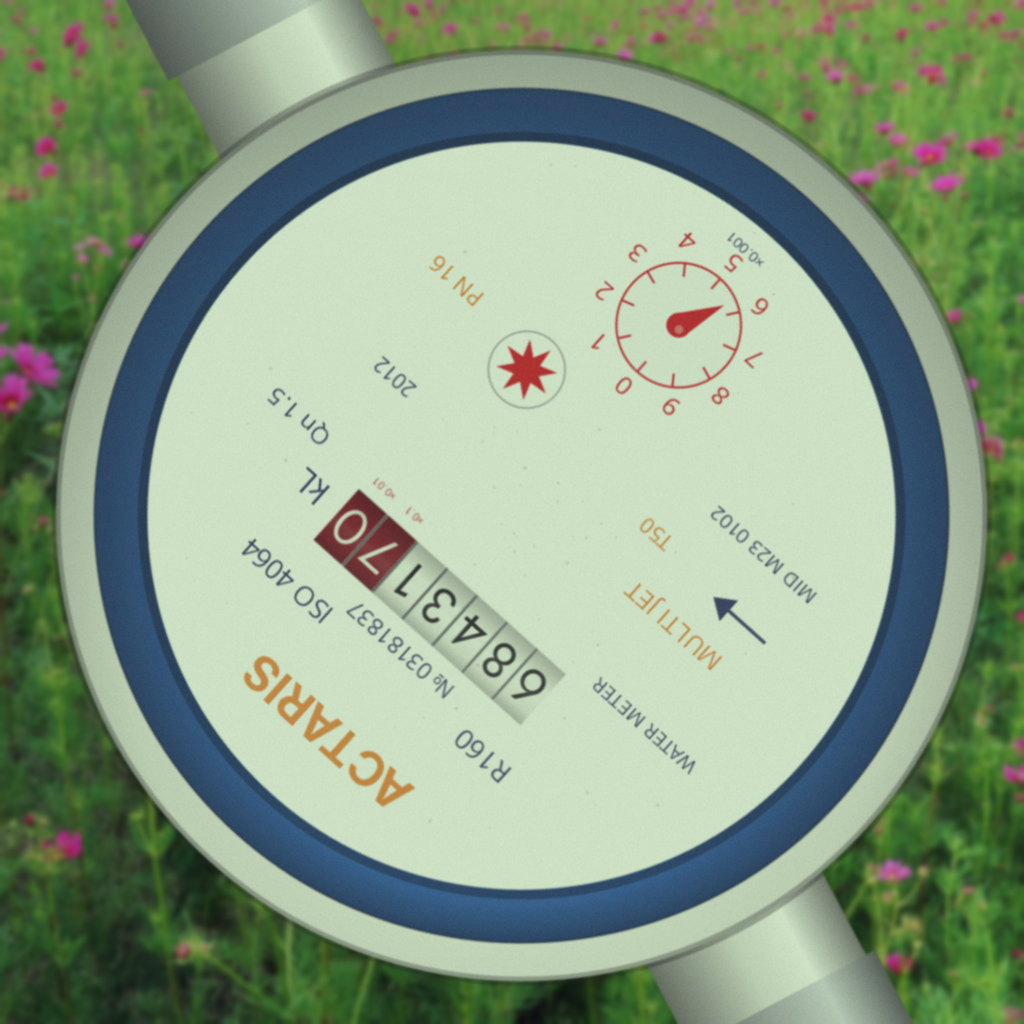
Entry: 68431.705kL
